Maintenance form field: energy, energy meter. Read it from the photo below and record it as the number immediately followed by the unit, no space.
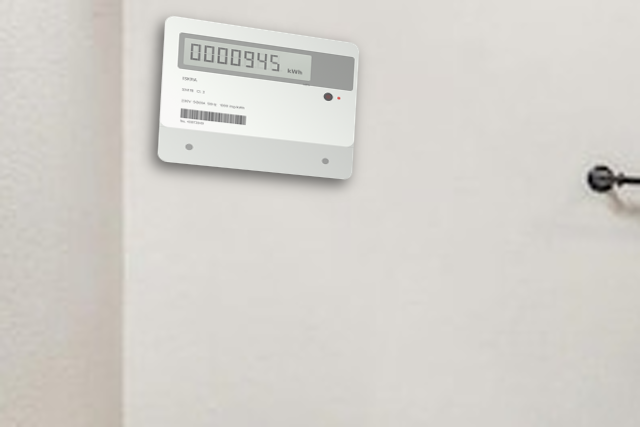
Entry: 945kWh
